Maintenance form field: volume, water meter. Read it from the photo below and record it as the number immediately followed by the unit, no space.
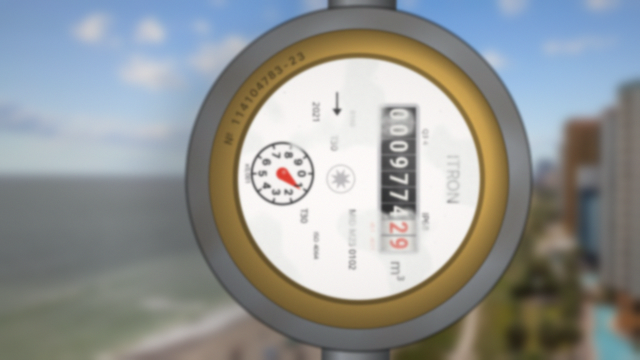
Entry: 9774.291m³
